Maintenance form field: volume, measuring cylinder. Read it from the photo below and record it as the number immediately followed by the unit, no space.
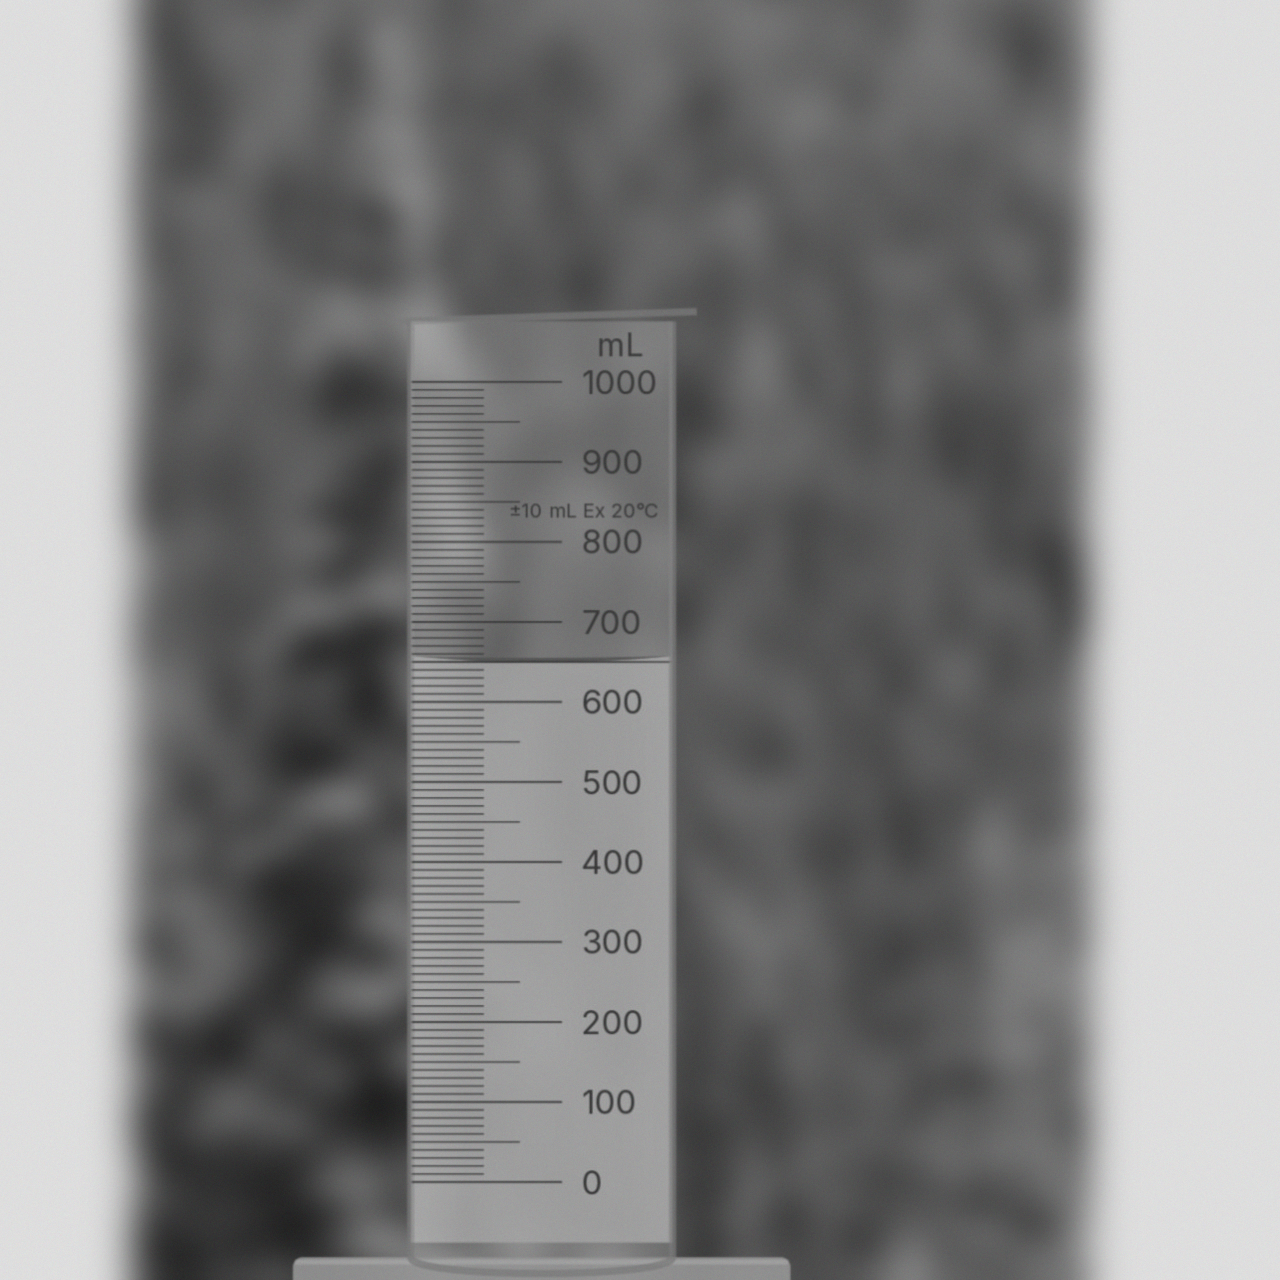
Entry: 650mL
